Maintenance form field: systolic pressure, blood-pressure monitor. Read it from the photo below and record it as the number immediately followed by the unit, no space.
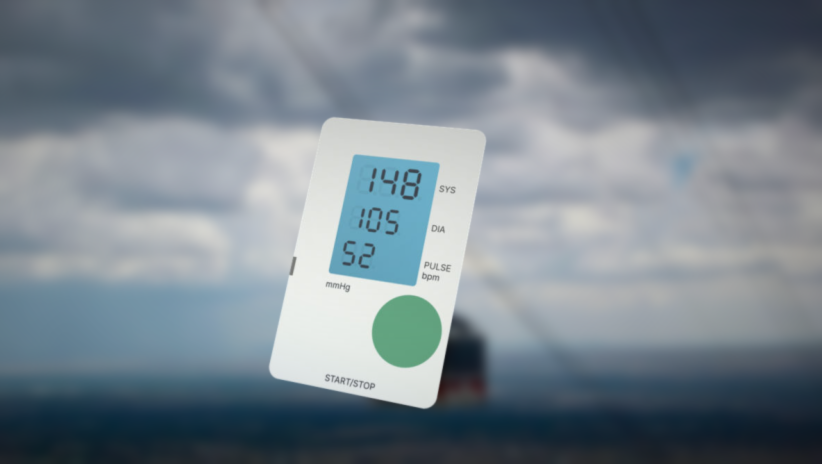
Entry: 148mmHg
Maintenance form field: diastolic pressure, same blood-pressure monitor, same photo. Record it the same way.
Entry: 105mmHg
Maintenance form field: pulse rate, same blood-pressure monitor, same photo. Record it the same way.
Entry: 52bpm
